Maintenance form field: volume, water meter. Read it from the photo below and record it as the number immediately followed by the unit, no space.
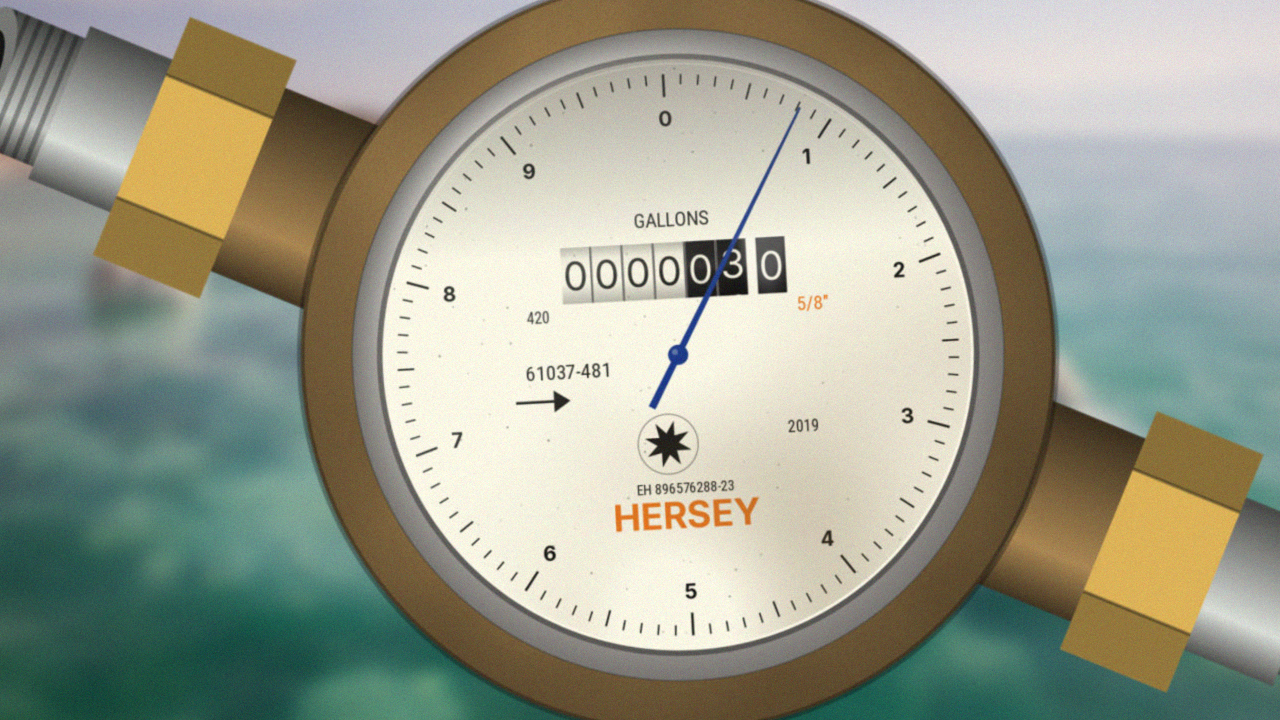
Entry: 30.8gal
